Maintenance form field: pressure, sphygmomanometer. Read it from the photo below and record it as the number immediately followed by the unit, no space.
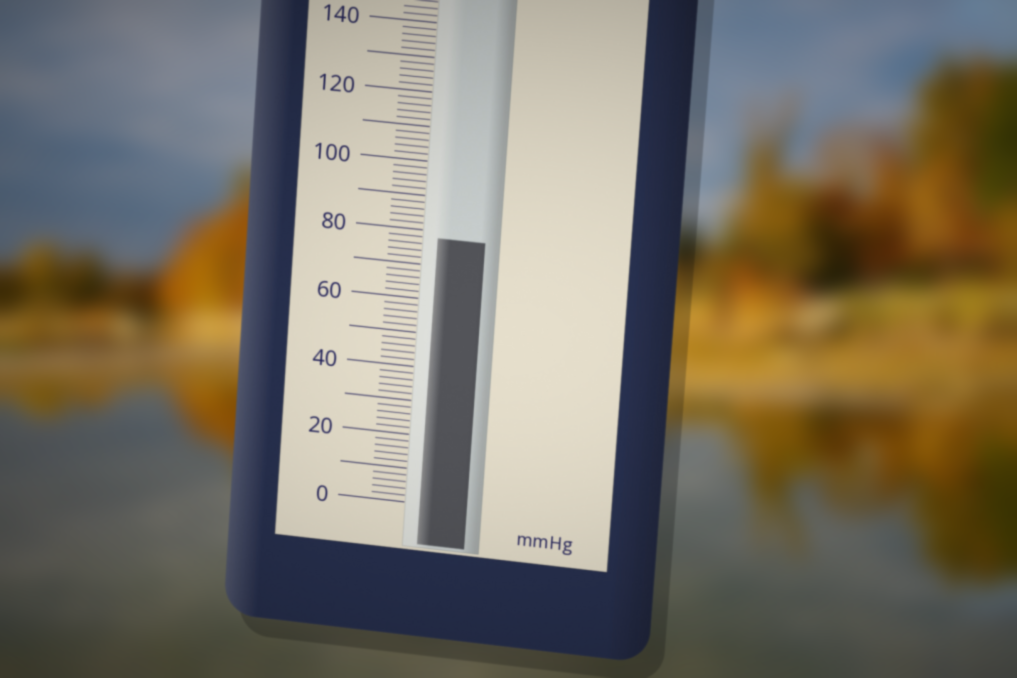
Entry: 78mmHg
